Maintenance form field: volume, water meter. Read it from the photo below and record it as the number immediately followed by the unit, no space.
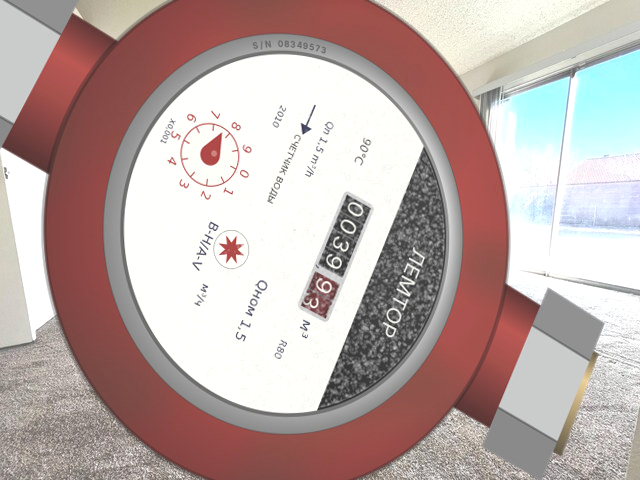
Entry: 39.927m³
